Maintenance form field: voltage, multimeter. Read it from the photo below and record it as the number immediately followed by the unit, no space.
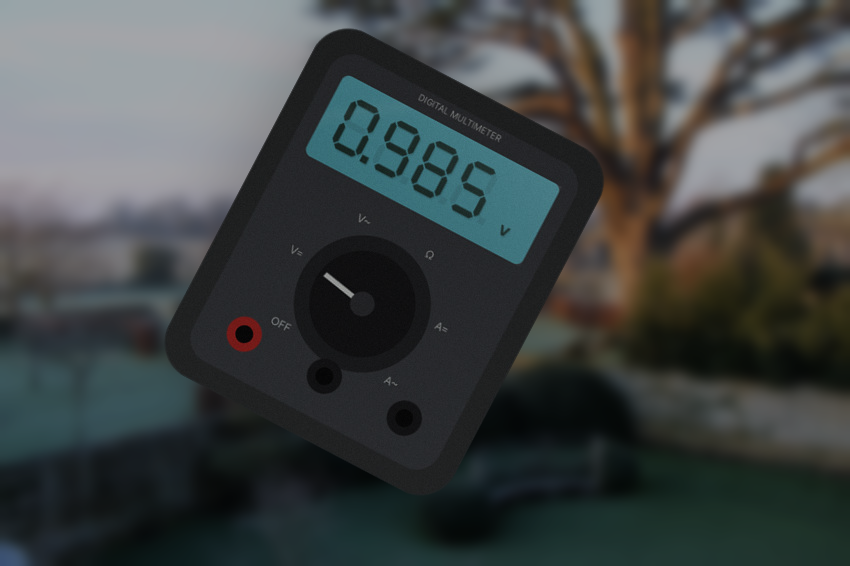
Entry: 0.985V
